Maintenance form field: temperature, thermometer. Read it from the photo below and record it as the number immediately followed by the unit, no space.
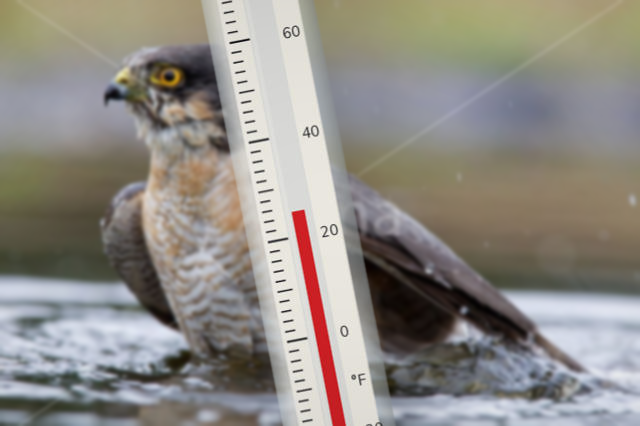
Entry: 25°F
